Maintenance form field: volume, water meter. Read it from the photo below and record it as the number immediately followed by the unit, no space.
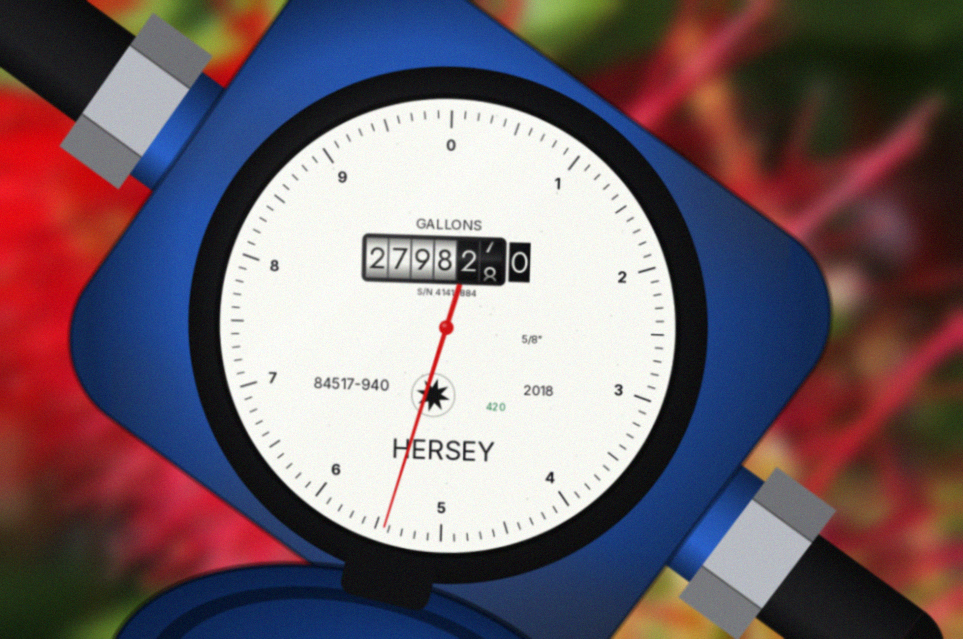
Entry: 2798275.4gal
